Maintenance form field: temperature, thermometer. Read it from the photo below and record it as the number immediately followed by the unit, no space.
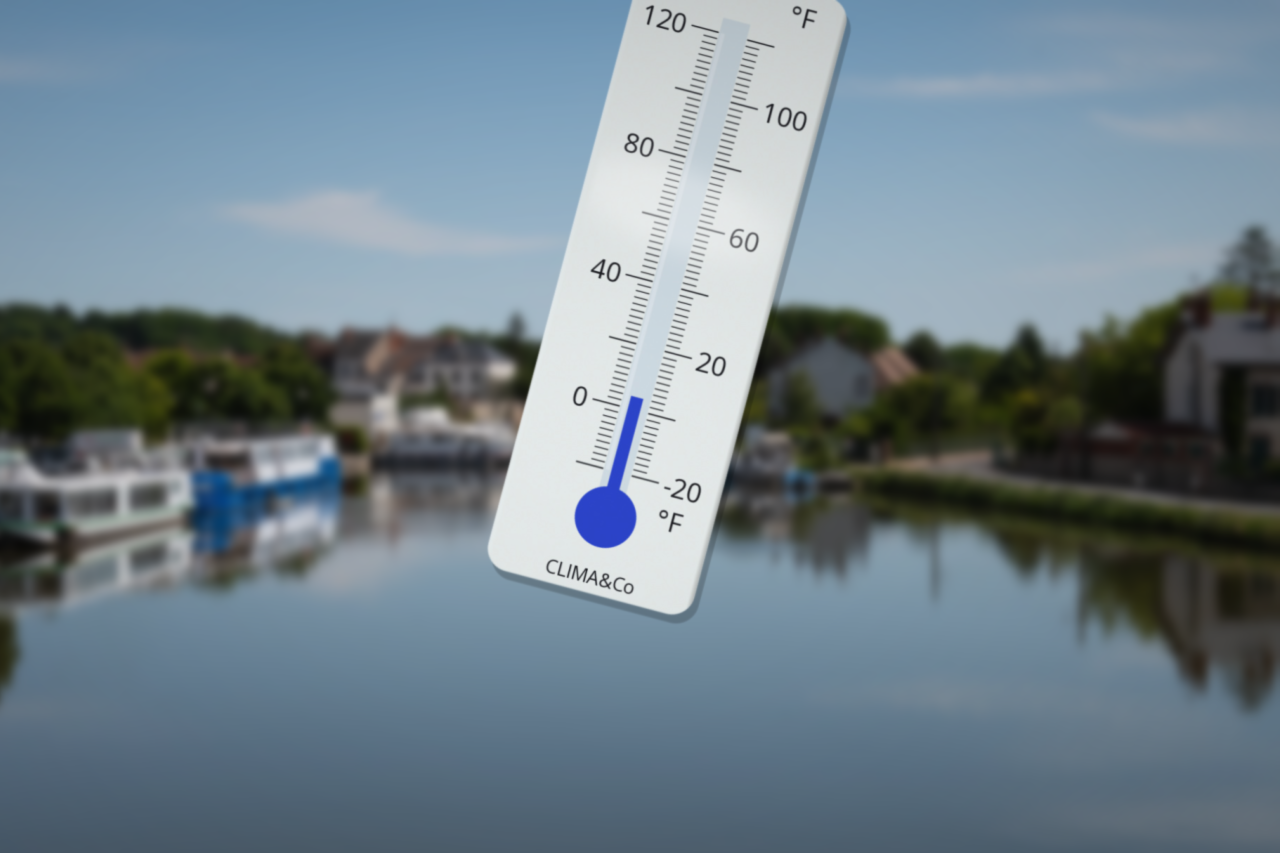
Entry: 4°F
